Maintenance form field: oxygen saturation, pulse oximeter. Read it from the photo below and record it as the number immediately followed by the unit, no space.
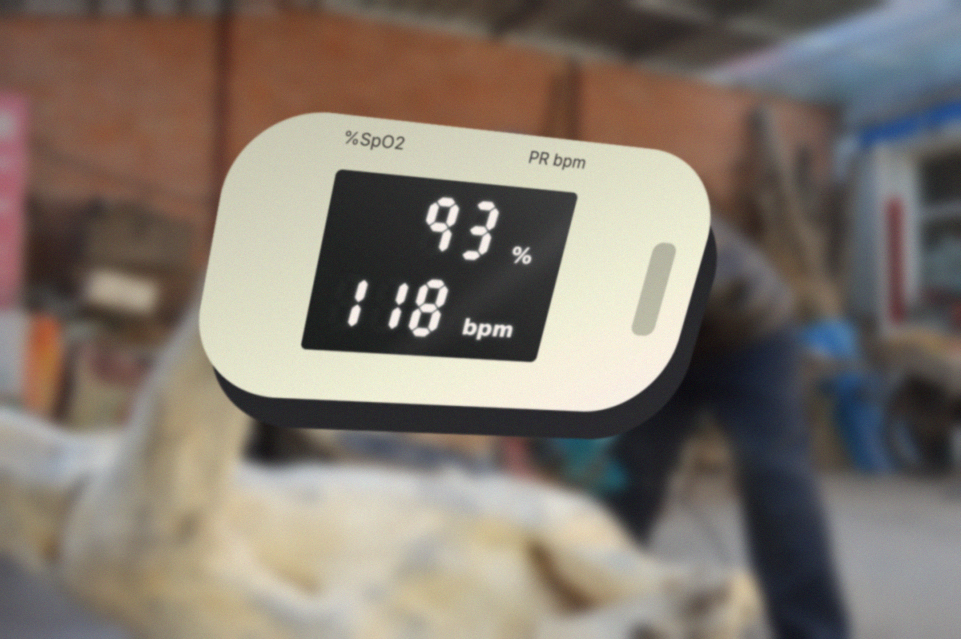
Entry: 93%
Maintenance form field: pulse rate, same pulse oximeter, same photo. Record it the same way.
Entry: 118bpm
